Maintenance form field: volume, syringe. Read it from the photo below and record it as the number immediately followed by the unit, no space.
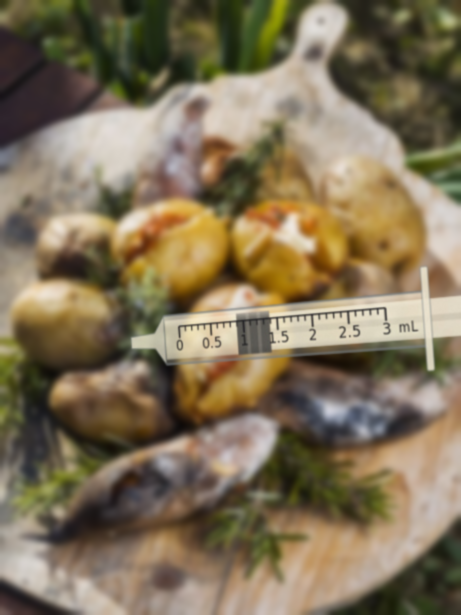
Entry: 0.9mL
